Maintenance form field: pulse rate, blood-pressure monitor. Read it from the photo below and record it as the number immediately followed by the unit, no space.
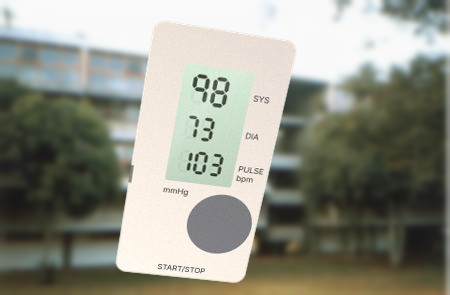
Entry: 103bpm
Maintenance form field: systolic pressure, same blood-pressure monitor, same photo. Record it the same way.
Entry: 98mmHg
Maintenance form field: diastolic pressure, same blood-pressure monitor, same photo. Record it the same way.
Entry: 73mmHg
